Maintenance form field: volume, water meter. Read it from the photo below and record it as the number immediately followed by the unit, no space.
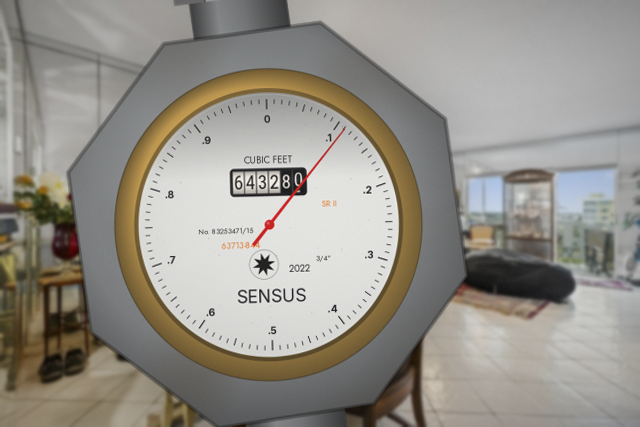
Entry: 643280.11ft³
